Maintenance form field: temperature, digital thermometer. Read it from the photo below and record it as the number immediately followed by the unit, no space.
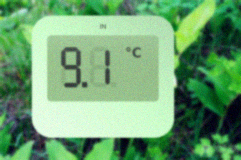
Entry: 9.1°C
